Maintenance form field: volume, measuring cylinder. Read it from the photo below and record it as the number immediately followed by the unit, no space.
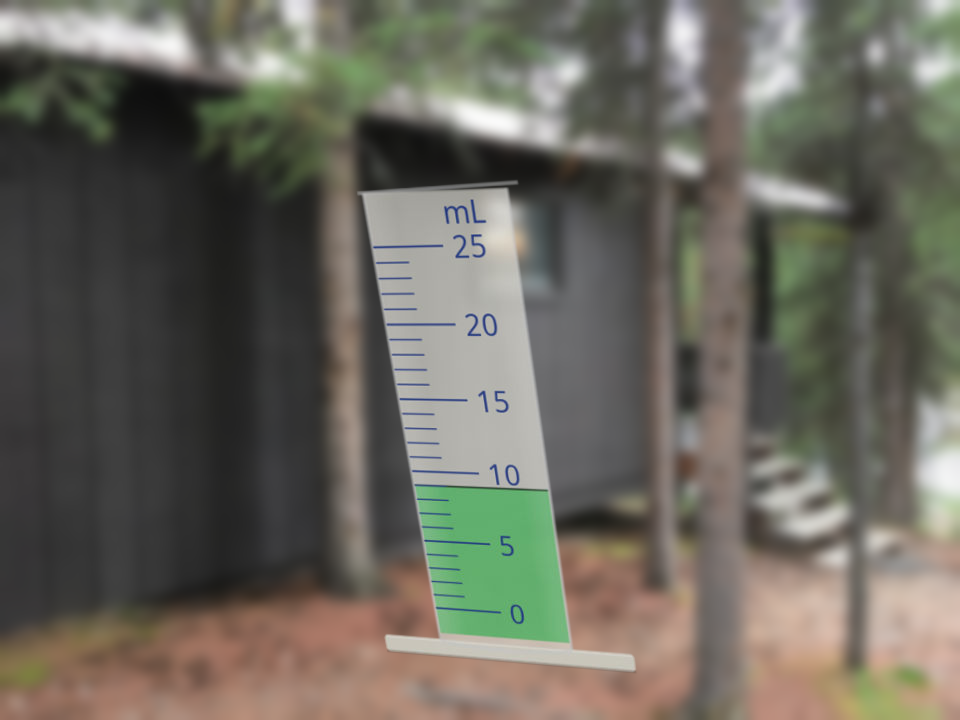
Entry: 9mL
